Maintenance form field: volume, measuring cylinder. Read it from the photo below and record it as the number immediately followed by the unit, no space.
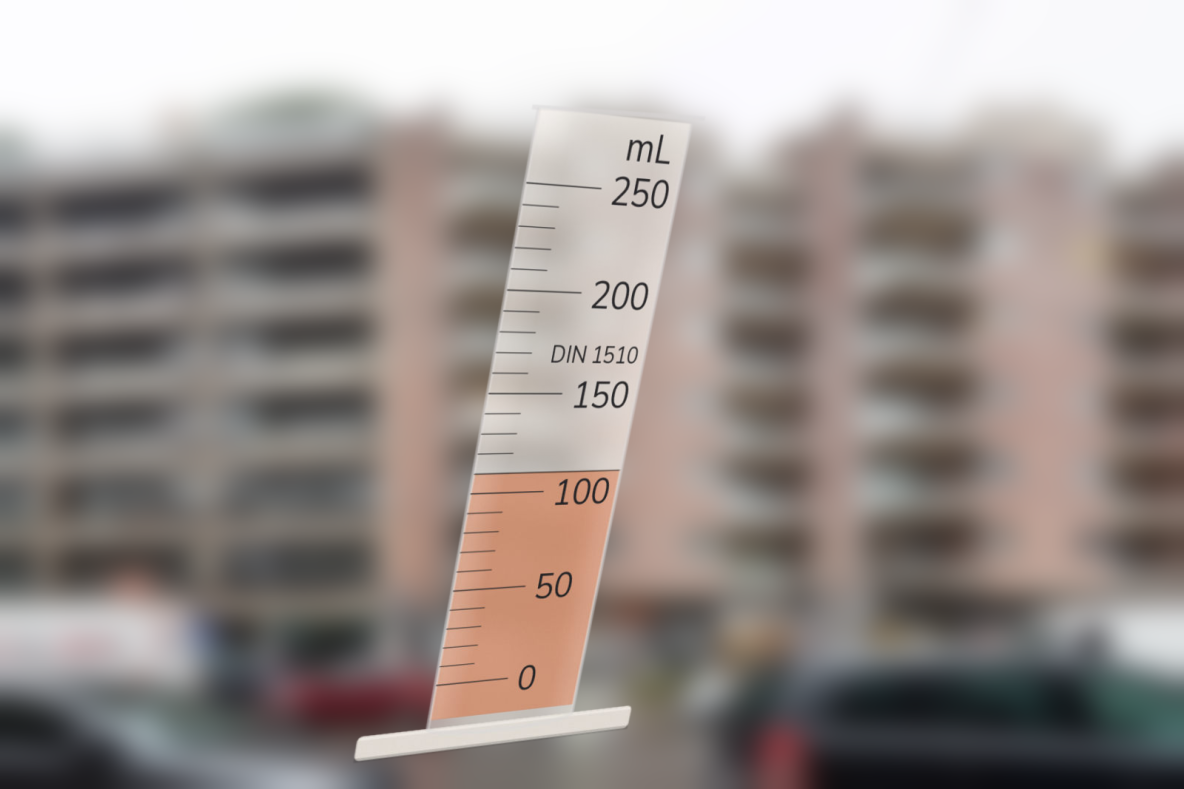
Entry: 110mL
